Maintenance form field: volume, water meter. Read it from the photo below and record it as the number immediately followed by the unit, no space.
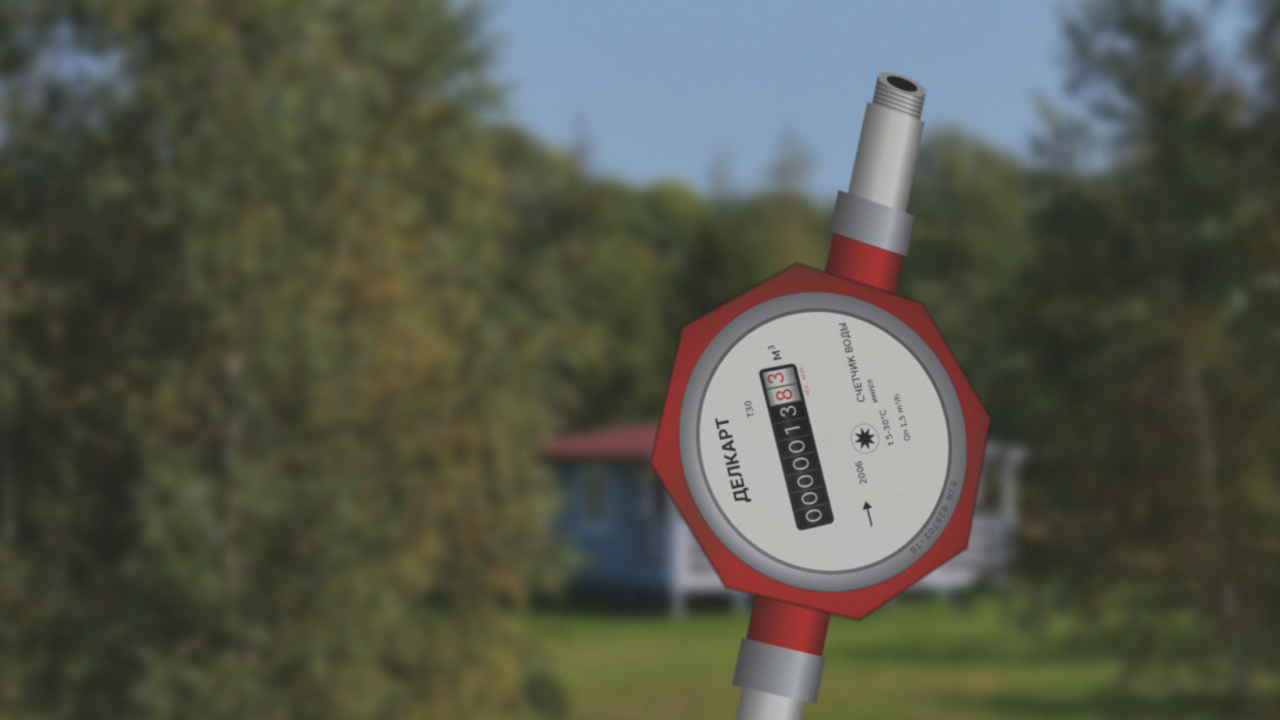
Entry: 13.83m³
